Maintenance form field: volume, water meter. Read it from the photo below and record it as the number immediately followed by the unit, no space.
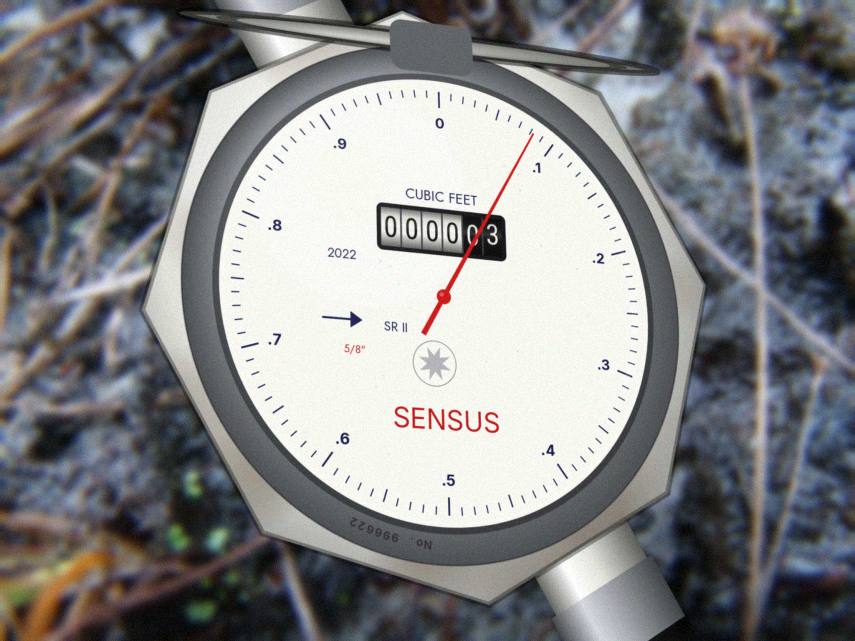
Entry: 3.08ft³
